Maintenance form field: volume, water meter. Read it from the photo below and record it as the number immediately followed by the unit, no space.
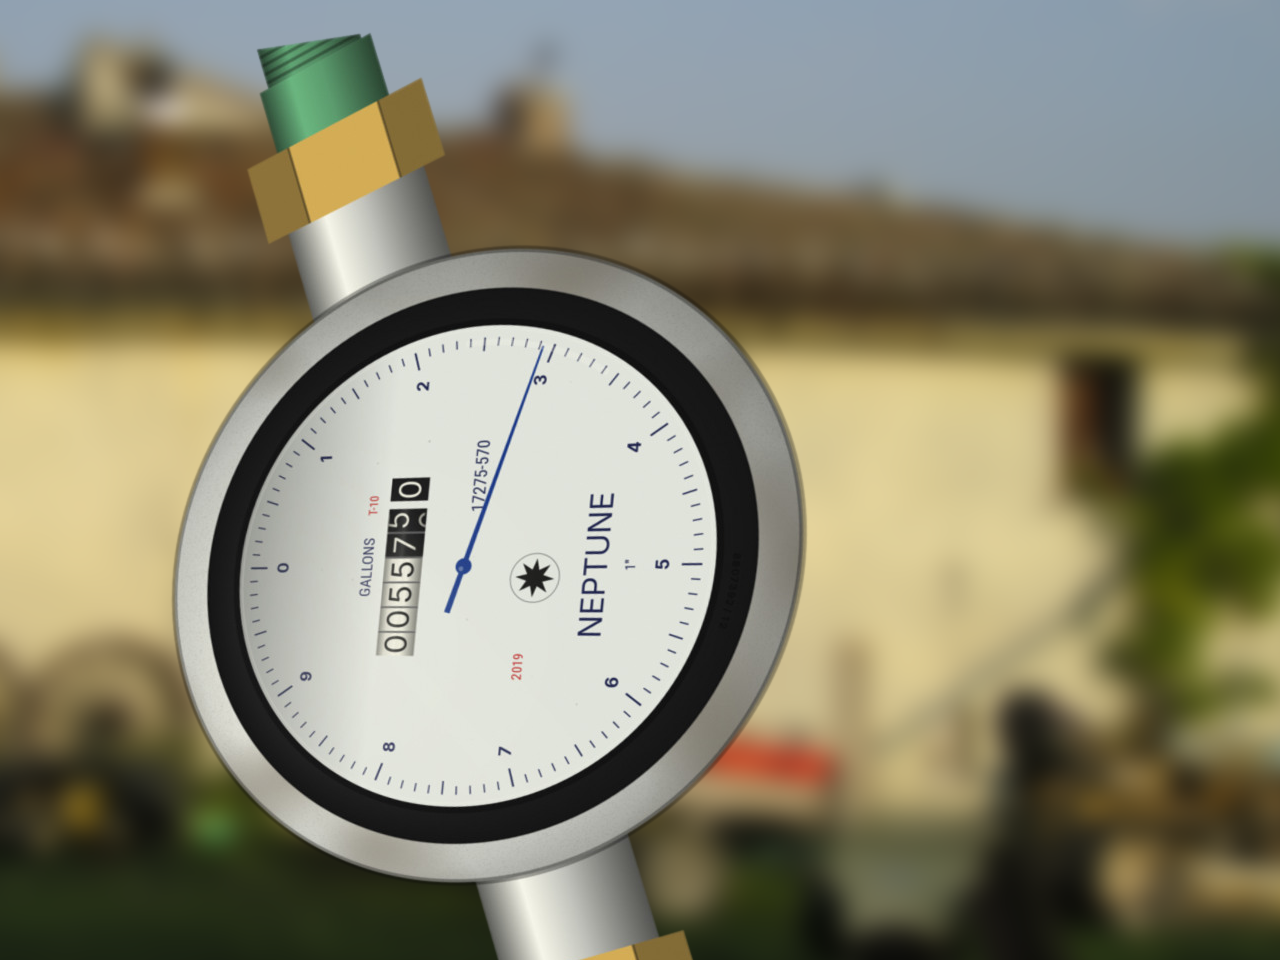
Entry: 55752.9gal
